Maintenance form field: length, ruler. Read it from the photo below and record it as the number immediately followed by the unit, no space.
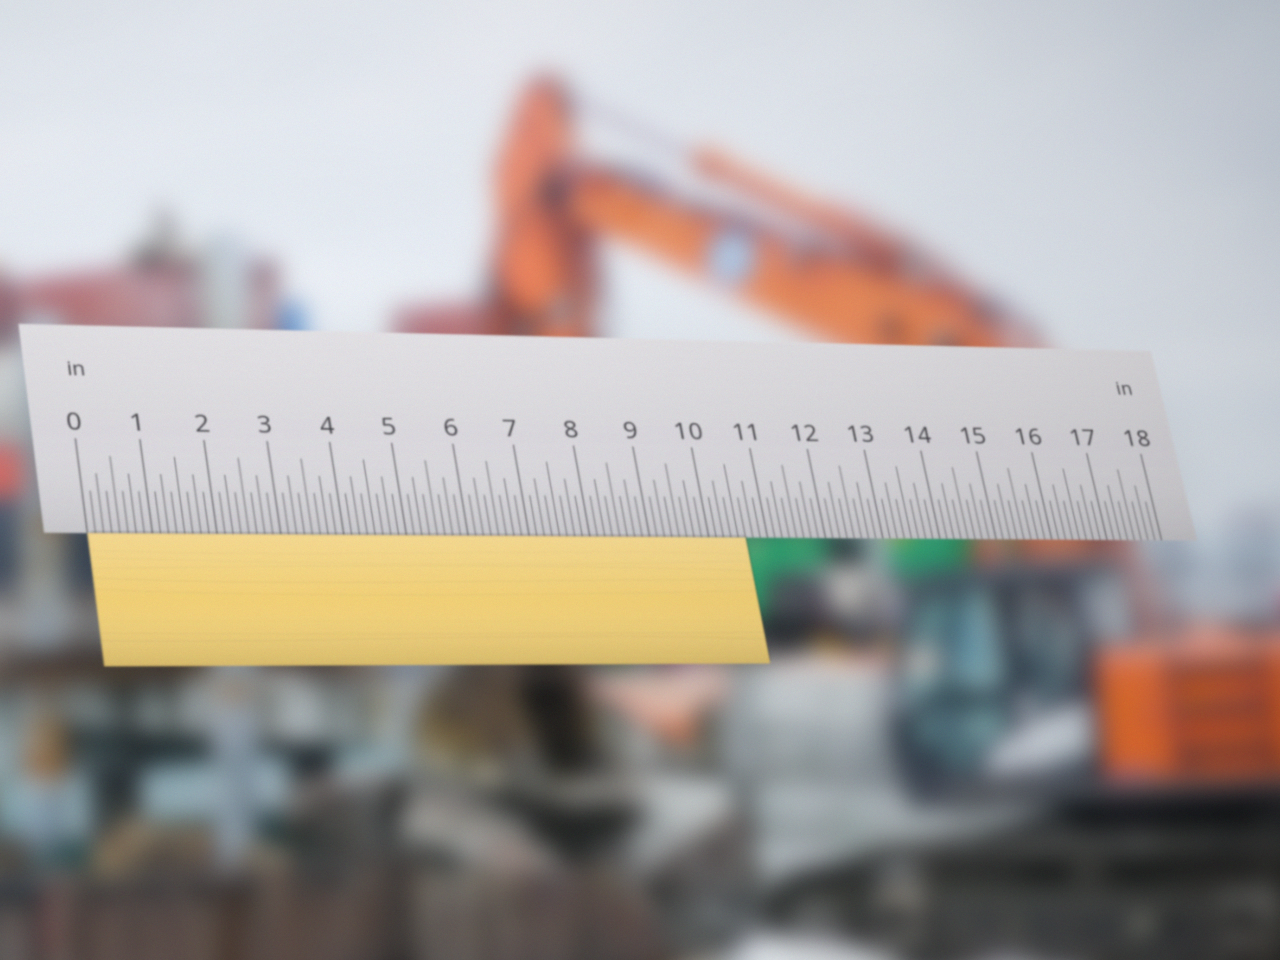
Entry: 10.625in
